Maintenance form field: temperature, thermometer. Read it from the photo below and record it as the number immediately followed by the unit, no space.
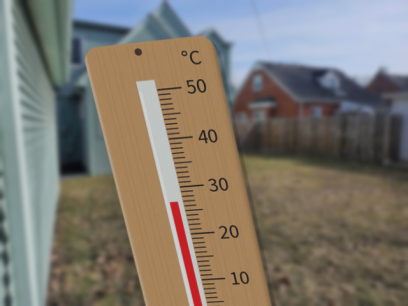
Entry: 27°C
